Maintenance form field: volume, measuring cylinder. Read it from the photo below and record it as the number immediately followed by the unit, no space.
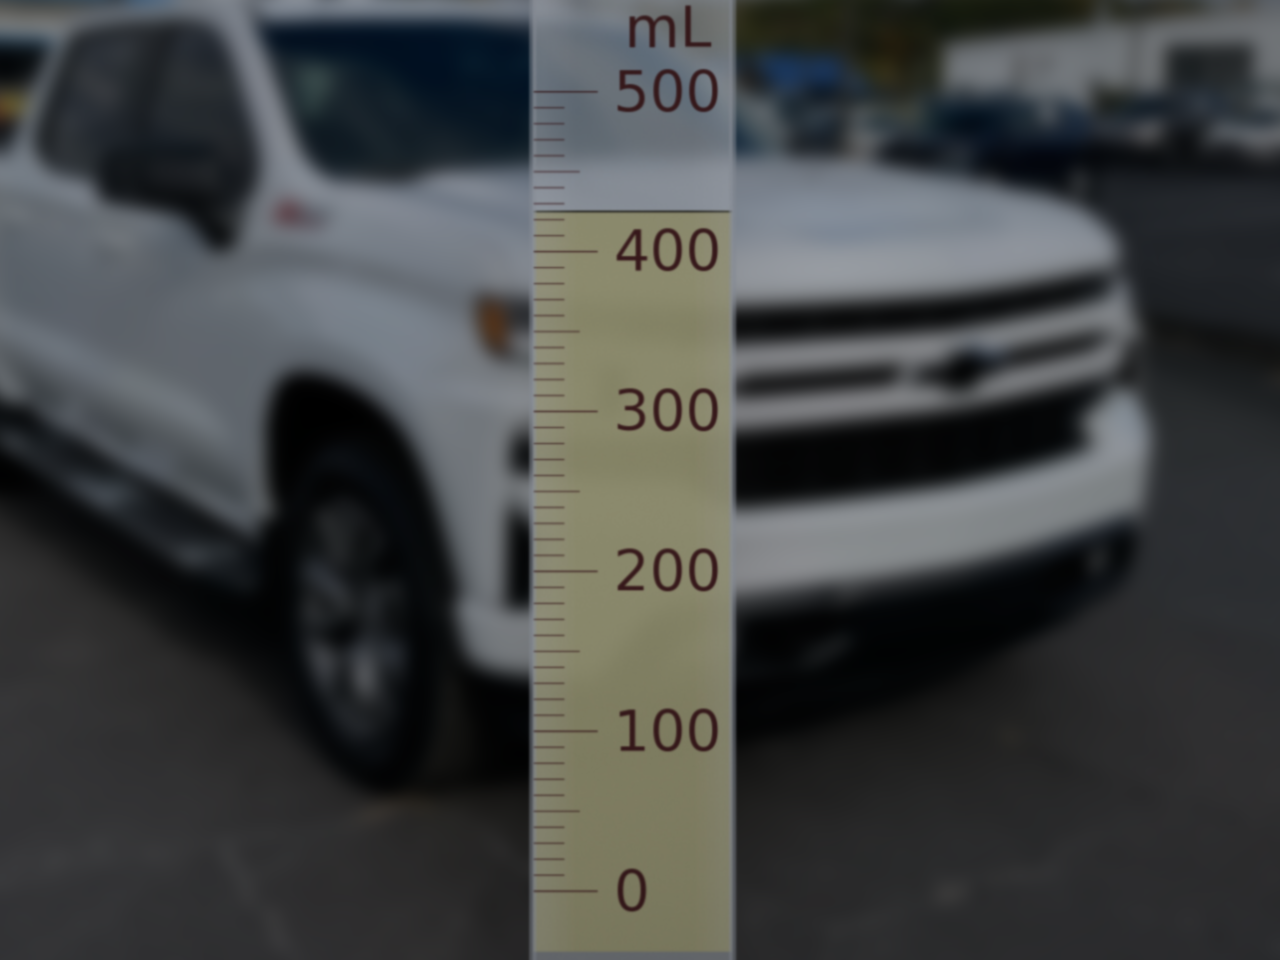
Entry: 425mL
